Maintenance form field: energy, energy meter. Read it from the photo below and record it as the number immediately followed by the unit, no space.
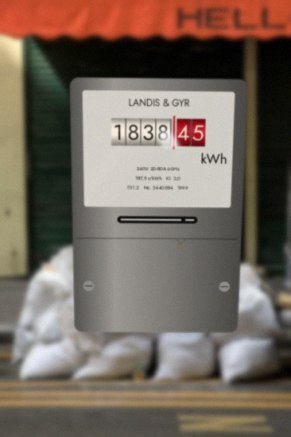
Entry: 1838.45kWh
